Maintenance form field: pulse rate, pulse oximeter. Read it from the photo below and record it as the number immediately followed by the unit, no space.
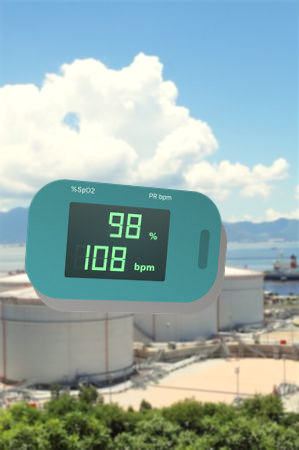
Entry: 108bpm
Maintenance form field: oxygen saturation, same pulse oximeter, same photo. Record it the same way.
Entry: 98%
